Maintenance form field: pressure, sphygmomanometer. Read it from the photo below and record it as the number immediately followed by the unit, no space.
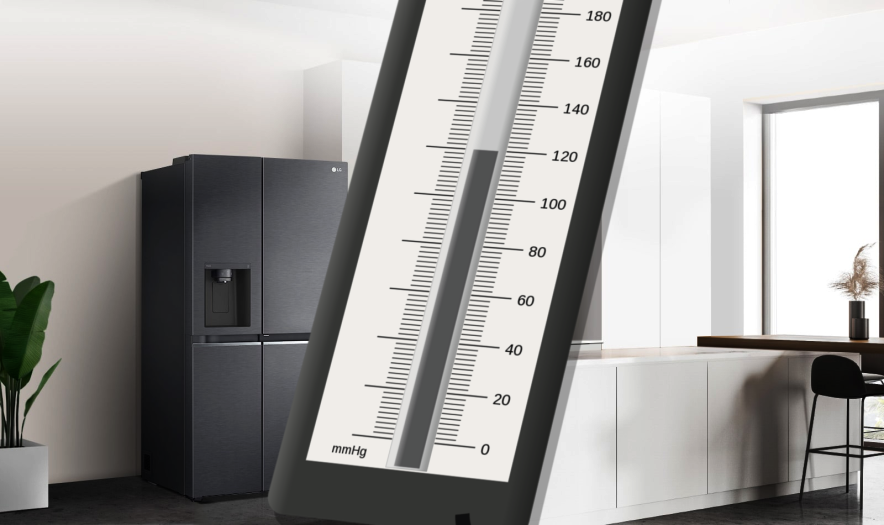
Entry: 120mmHg
